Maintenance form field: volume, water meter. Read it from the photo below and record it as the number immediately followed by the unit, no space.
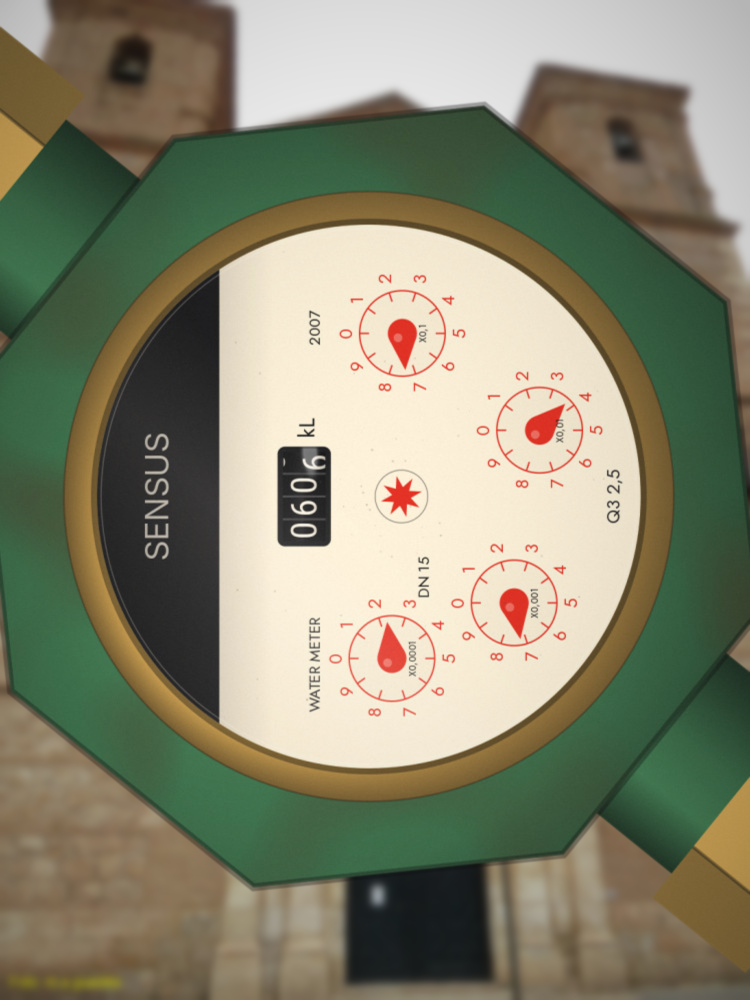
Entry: 605.7372kL
